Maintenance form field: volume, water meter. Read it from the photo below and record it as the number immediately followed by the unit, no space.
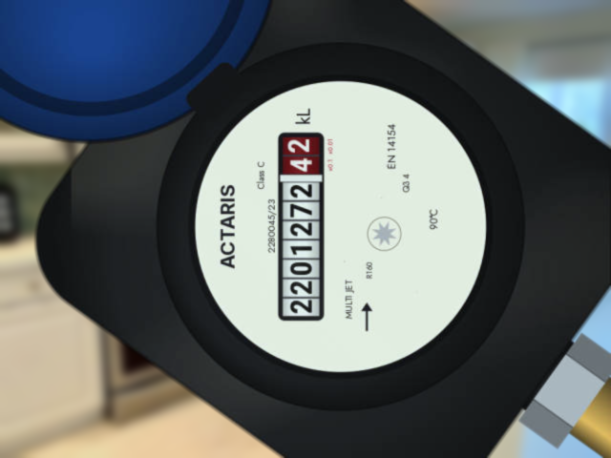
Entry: 2201272.42kL
